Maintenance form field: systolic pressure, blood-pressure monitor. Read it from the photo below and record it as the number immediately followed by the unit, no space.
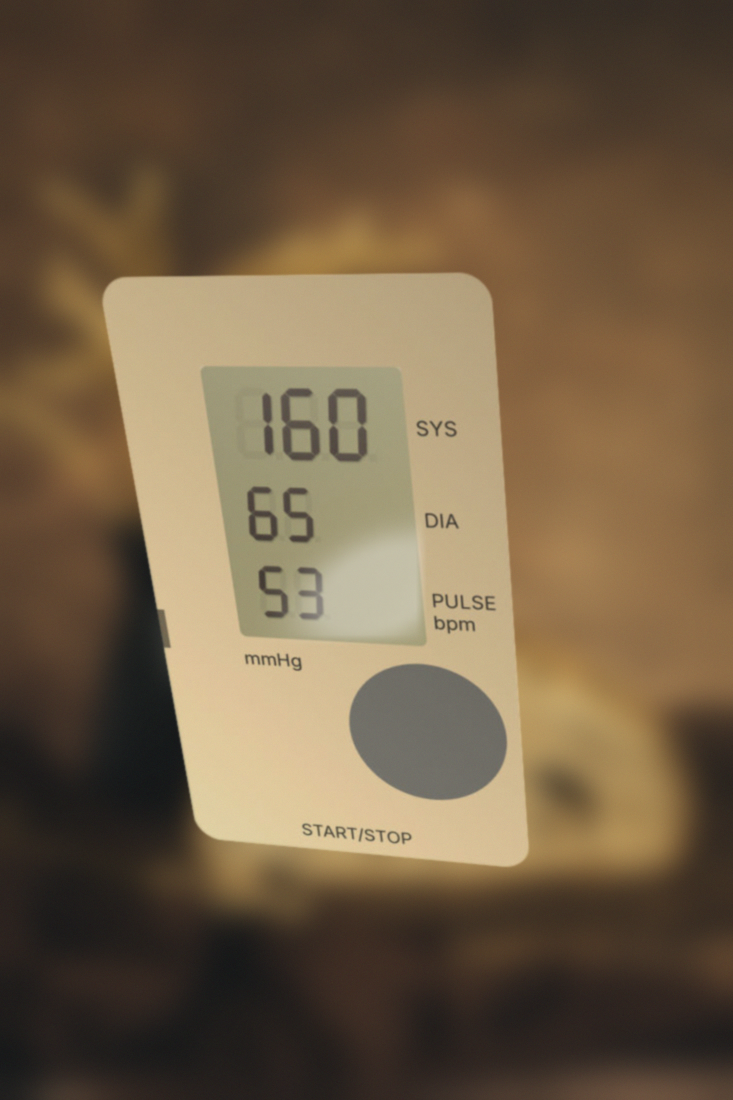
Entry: 160mmHg
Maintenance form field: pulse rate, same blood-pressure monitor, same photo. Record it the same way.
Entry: 53bpm
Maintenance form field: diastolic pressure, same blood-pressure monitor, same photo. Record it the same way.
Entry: 65mmHg
